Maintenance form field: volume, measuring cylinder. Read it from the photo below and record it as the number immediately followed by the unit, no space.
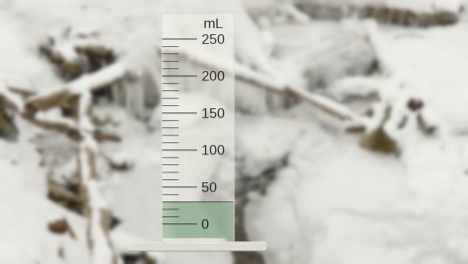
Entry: 30mL
